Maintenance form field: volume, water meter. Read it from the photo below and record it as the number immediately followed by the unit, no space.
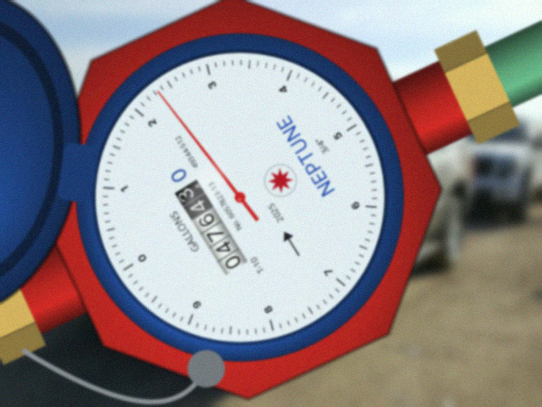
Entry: 476432.3gal
